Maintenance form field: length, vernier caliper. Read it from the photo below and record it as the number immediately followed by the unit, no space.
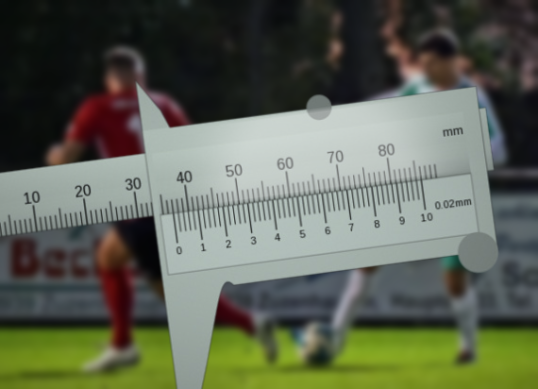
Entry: 37.0mm
